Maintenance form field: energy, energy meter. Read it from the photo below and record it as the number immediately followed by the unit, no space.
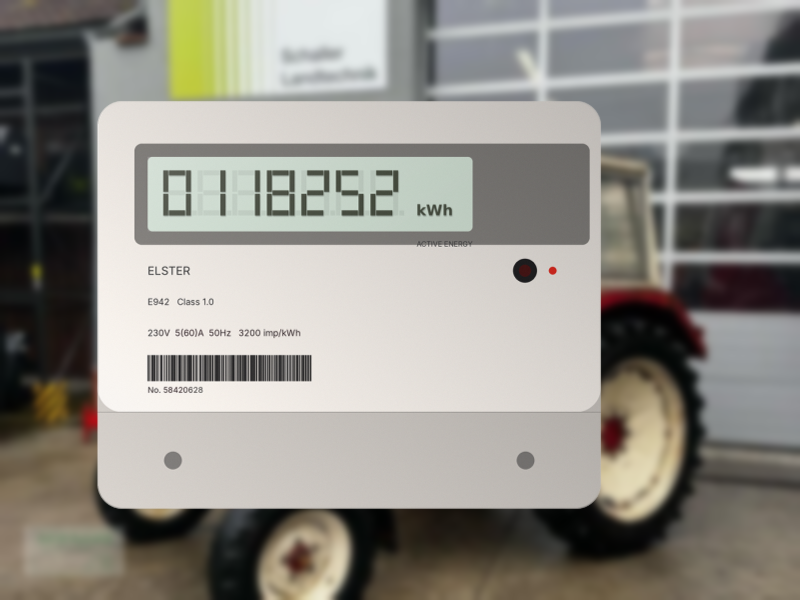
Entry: 118252kWh
